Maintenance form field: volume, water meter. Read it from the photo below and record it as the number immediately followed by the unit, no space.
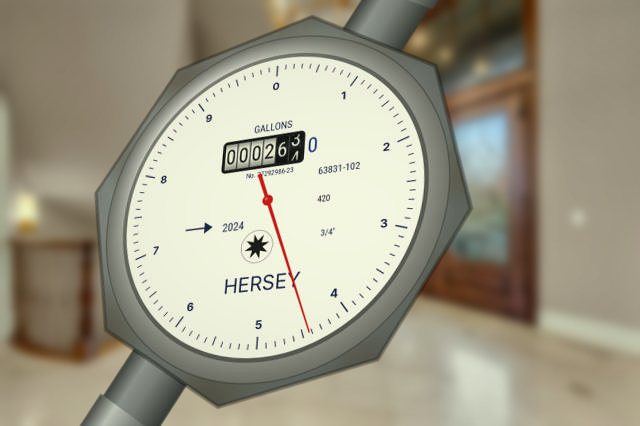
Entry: 2634.4gal
